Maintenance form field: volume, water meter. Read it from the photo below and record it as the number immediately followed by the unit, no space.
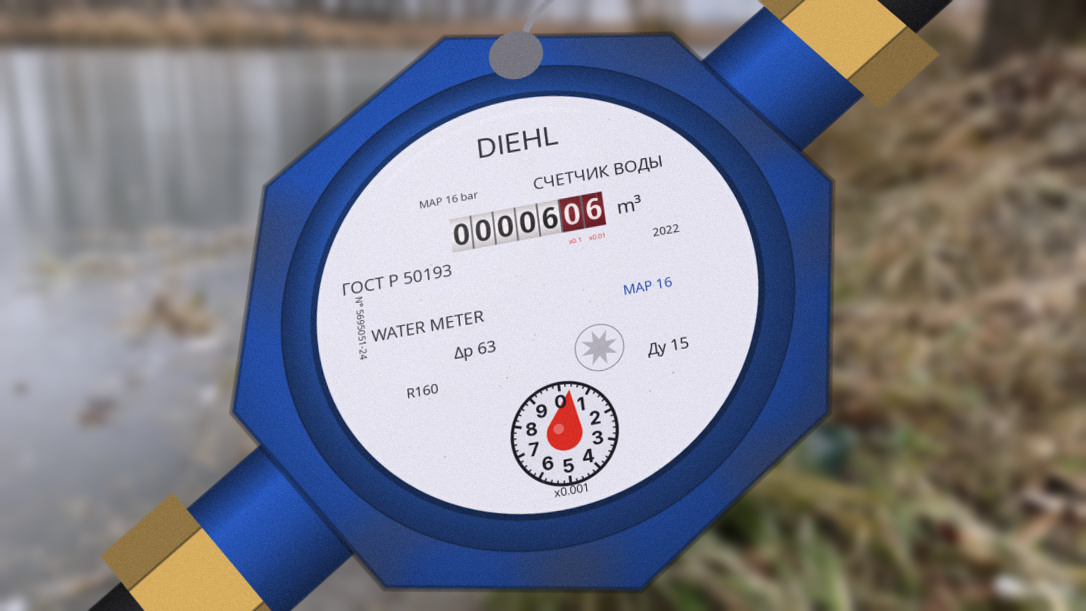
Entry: 6.060m³
